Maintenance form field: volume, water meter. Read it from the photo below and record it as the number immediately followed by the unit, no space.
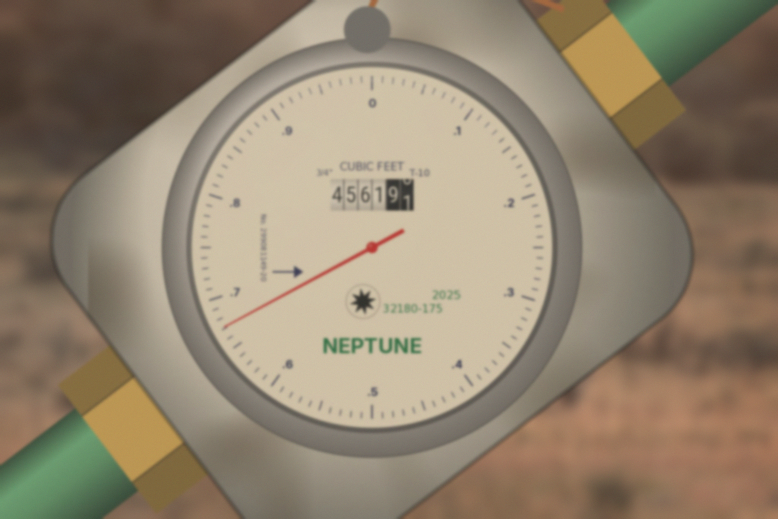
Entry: 456190.67ft³
